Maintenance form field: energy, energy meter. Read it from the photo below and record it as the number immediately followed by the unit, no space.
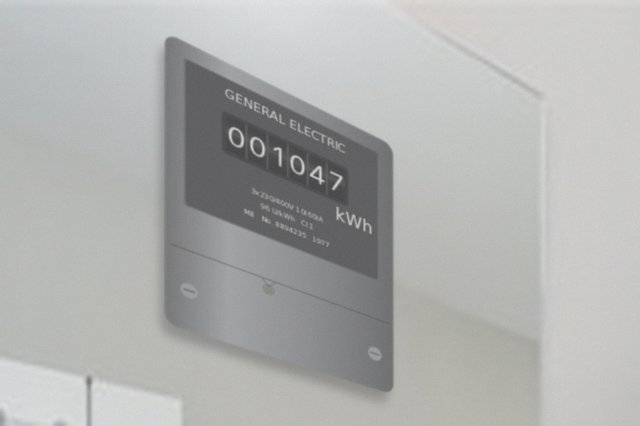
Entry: 1047kWh
